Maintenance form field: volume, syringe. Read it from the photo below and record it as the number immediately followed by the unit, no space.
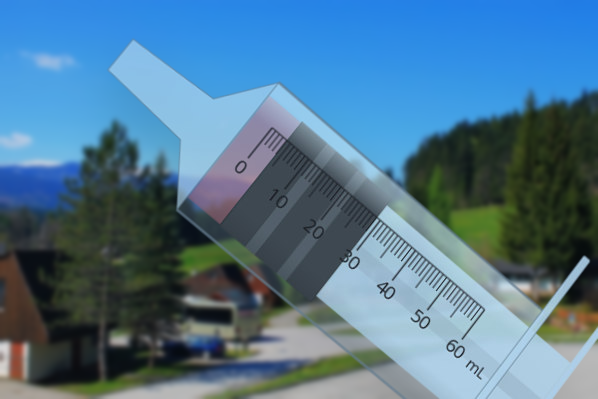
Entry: 4mL
